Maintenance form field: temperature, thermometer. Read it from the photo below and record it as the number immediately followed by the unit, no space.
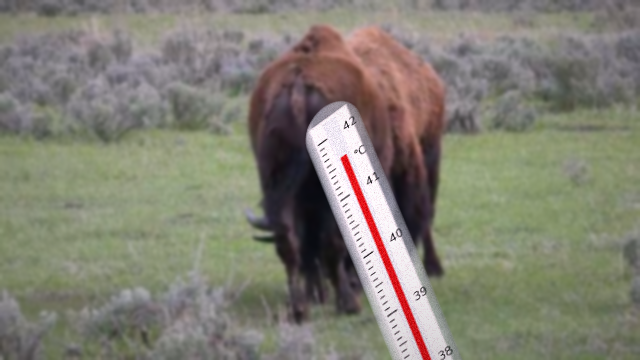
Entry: 41.6°C
